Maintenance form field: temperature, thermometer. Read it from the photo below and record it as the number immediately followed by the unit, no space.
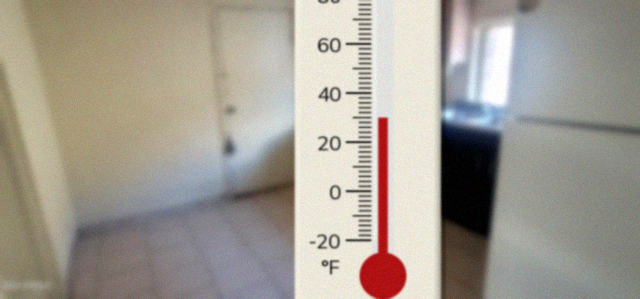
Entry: 30°F
